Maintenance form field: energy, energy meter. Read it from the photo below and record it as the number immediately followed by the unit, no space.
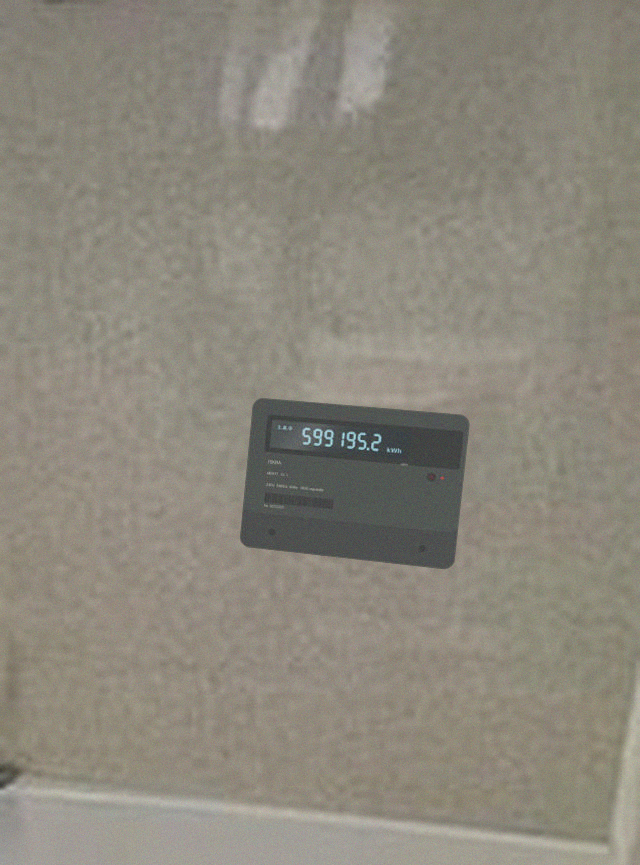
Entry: 599195.2kWh
